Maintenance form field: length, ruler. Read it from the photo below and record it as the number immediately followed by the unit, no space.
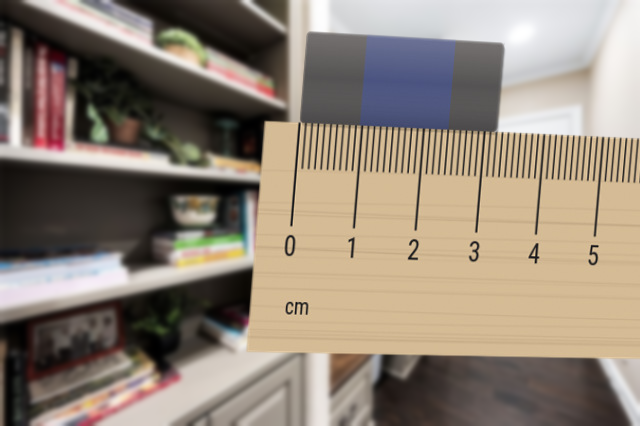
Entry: 3.2cm
